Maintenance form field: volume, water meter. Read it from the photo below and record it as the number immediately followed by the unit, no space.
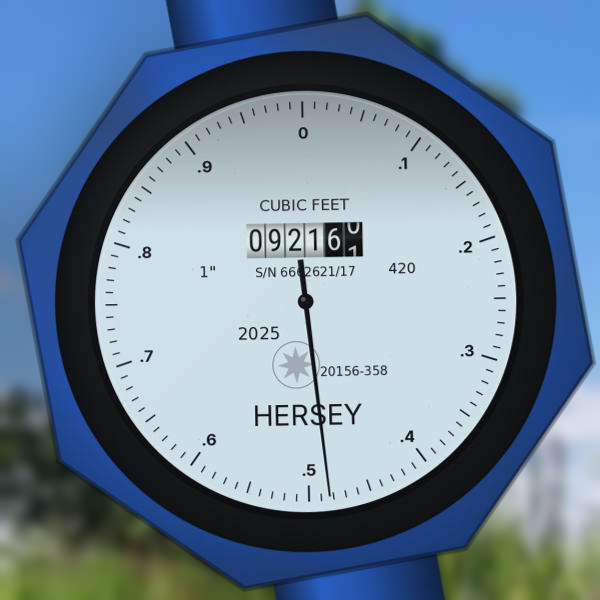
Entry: 92160.48ft³
